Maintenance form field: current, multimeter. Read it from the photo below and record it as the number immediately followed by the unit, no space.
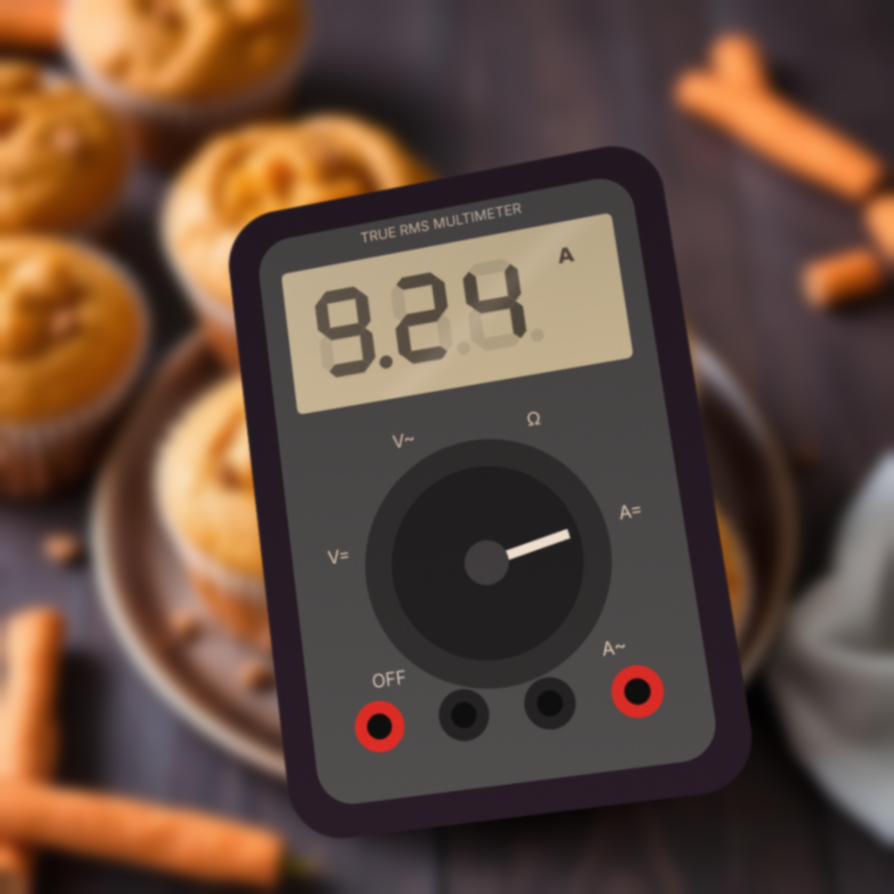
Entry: 9.24A
